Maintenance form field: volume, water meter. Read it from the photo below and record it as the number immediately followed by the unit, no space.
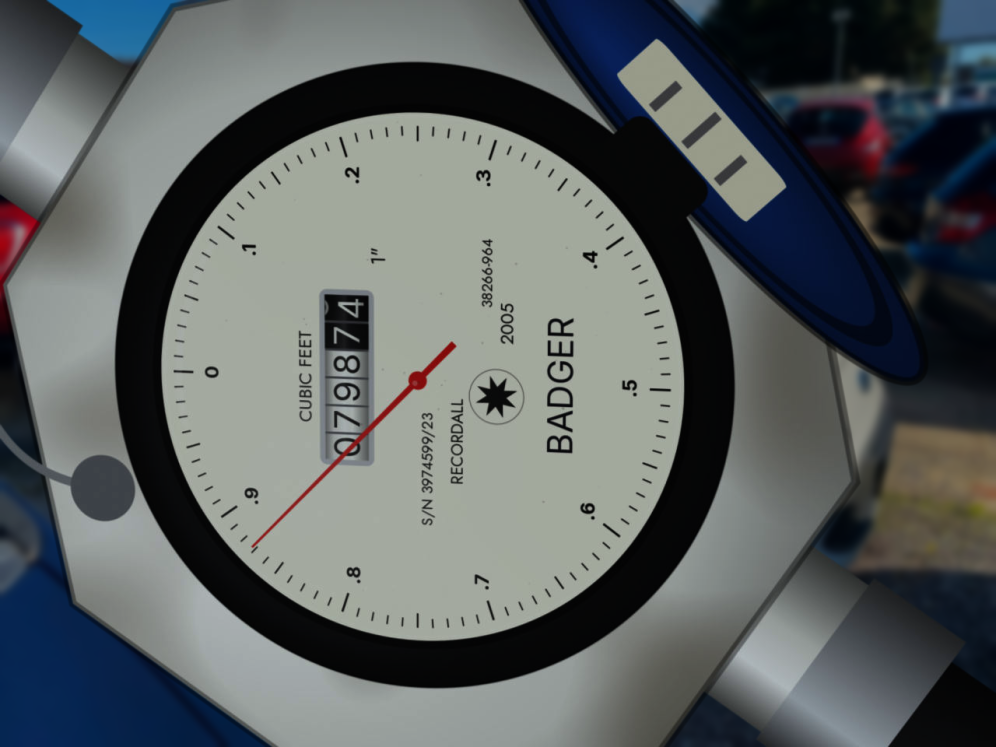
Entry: 79873.87ft³
